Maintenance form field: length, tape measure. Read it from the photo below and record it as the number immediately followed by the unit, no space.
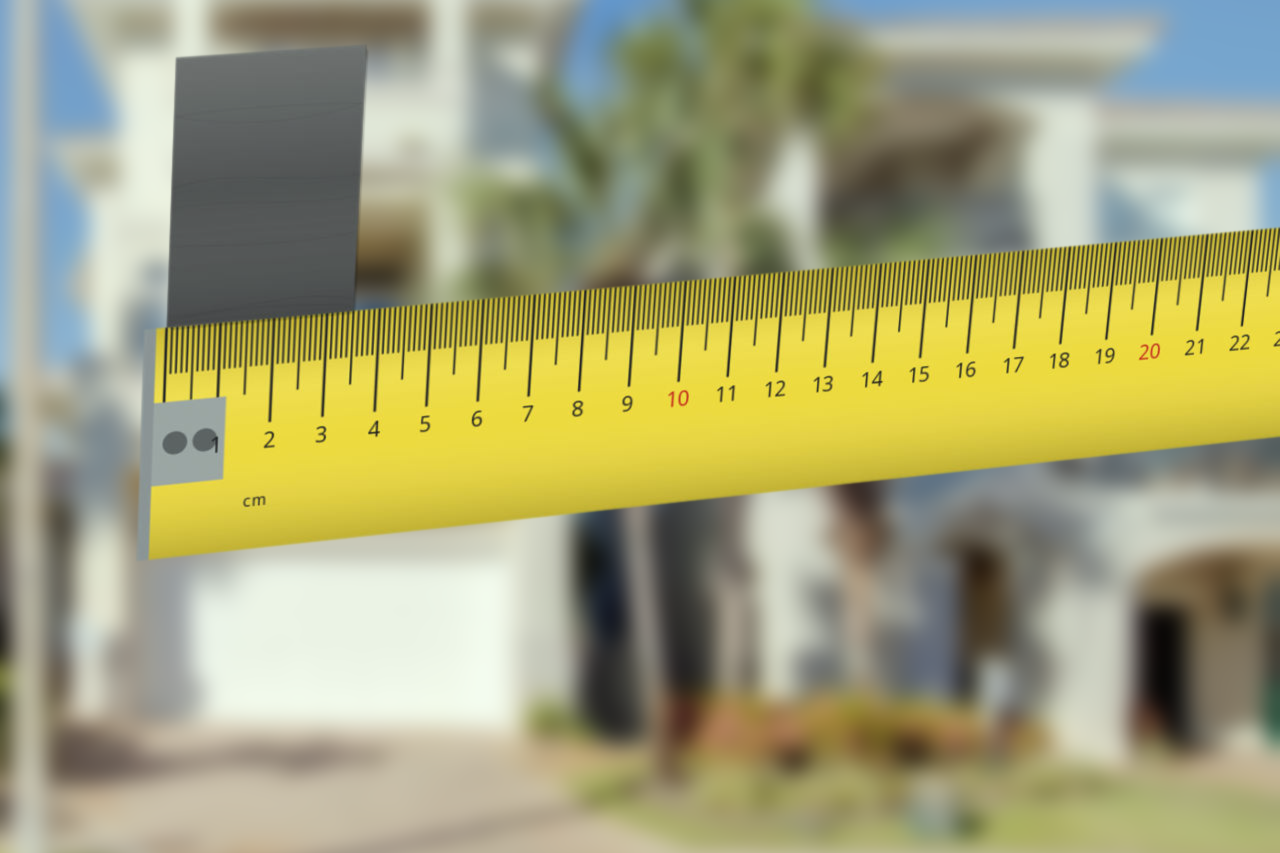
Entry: 3.5cm
